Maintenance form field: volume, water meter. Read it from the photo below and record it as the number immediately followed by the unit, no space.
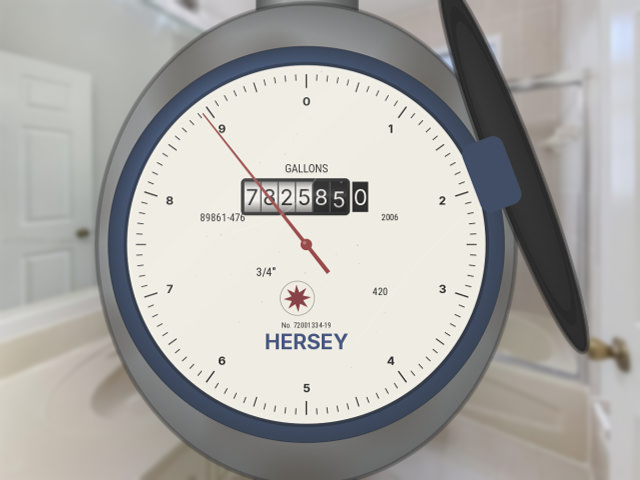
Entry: 7825848.9gal
